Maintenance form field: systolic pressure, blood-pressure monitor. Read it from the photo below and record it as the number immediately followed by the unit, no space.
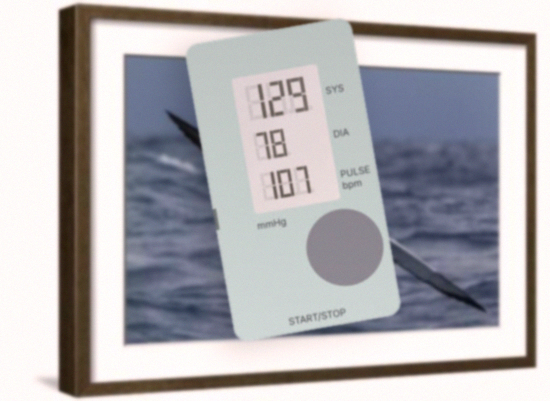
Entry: 129mmHg
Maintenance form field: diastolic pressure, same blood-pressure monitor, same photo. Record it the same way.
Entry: 78mmHg
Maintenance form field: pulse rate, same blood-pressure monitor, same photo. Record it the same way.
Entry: 107bpm
